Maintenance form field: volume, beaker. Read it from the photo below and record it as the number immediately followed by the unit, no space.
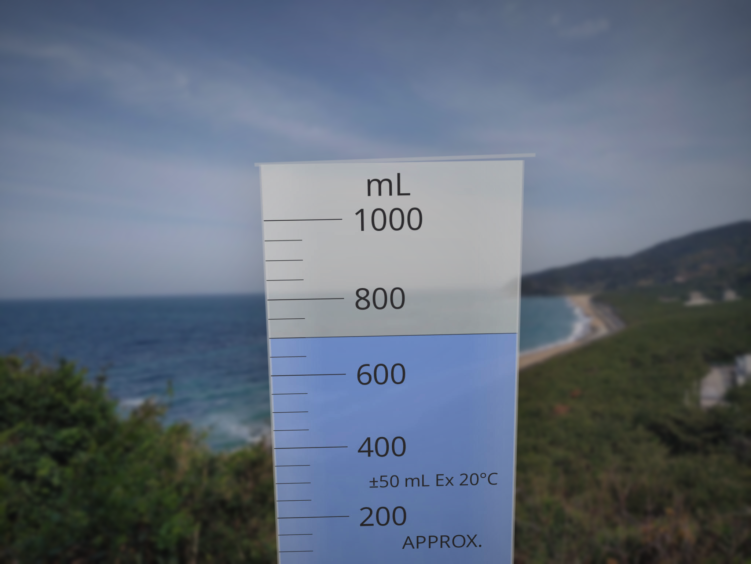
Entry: 700mL
